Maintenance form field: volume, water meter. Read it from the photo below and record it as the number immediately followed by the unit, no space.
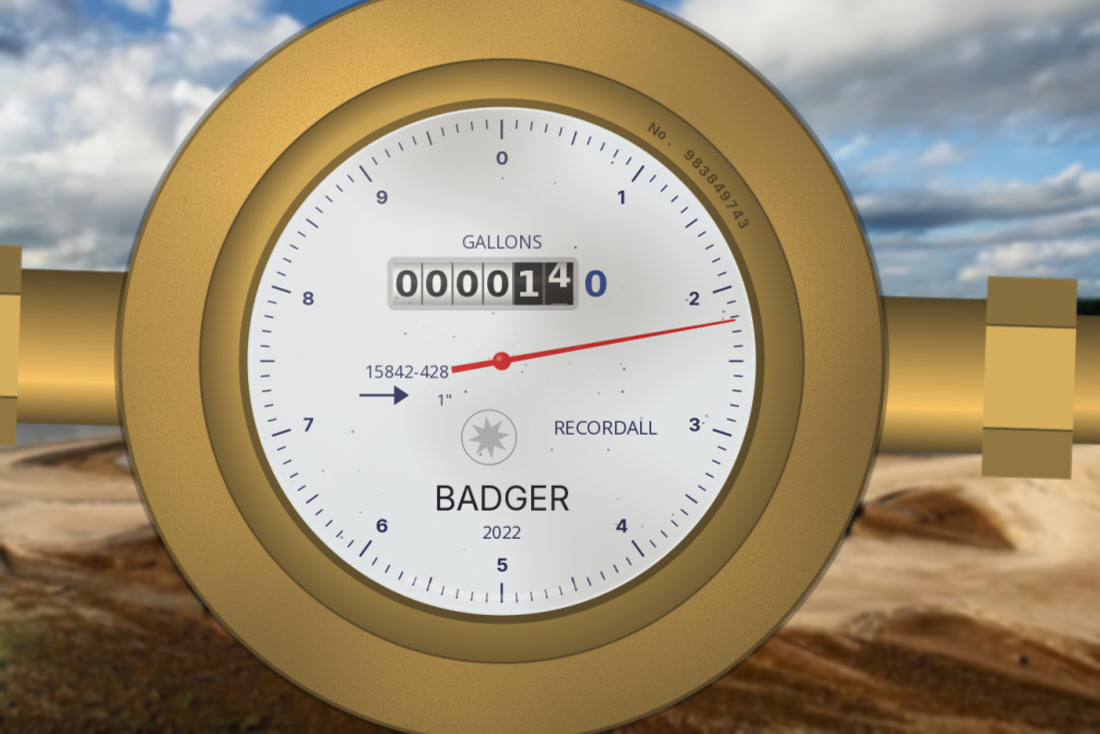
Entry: 142.2gal
